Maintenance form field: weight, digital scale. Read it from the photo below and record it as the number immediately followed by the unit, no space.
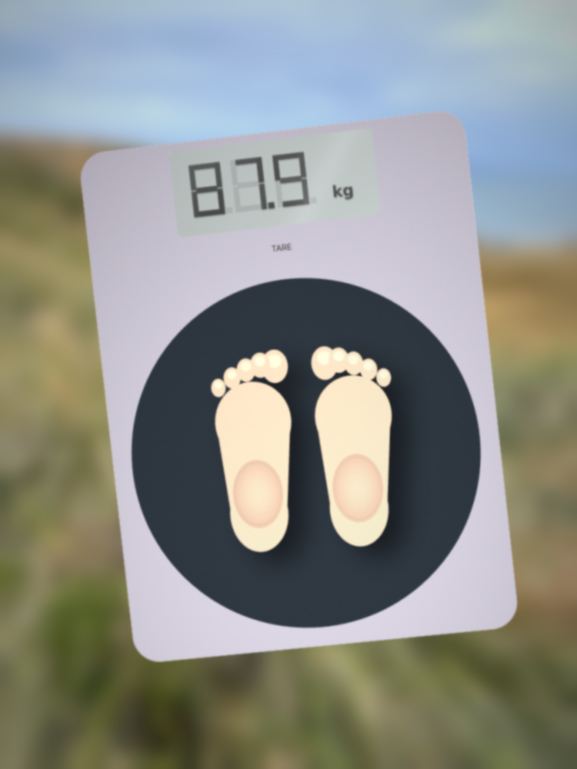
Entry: 87.9kg
